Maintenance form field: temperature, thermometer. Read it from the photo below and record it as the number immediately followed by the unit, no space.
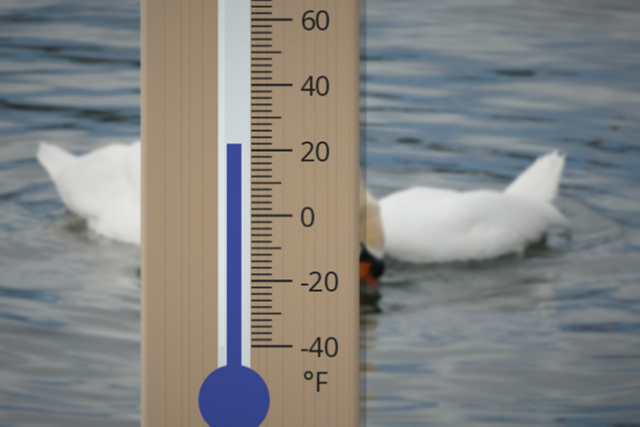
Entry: 22°F
